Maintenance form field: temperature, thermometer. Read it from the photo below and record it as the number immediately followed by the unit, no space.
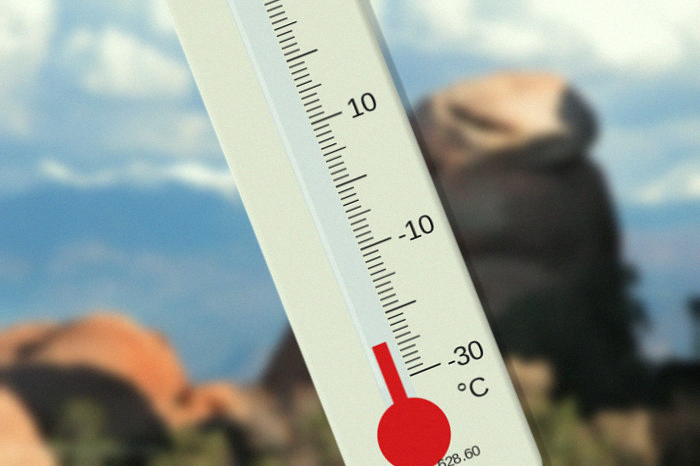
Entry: -24°C
